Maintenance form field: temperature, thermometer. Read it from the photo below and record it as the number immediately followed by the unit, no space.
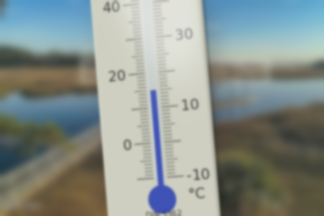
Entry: 15°C
